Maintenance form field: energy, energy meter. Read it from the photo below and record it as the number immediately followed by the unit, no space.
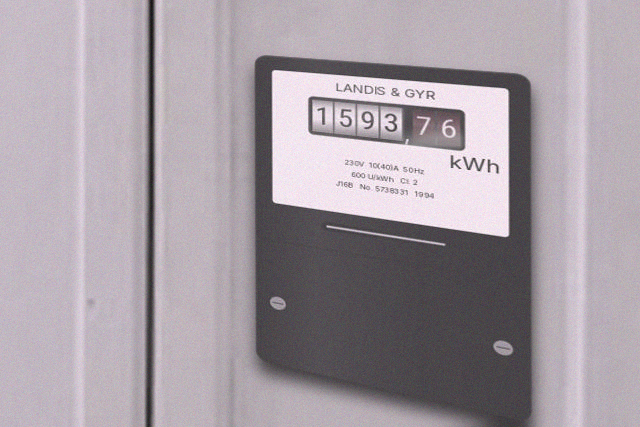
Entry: 1593.76kWh
